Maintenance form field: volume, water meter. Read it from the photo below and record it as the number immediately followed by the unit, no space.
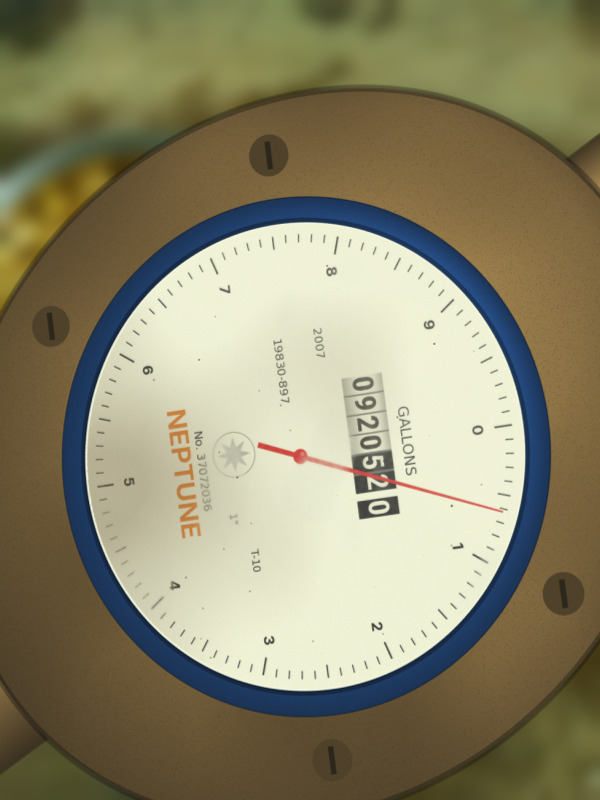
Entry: 920520.6gal
